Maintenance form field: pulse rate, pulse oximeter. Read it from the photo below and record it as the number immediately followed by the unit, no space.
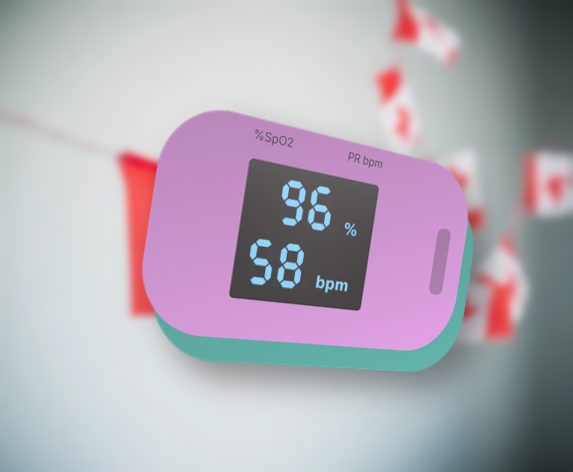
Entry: 58bpm
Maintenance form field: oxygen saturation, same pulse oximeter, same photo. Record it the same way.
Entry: 96%
